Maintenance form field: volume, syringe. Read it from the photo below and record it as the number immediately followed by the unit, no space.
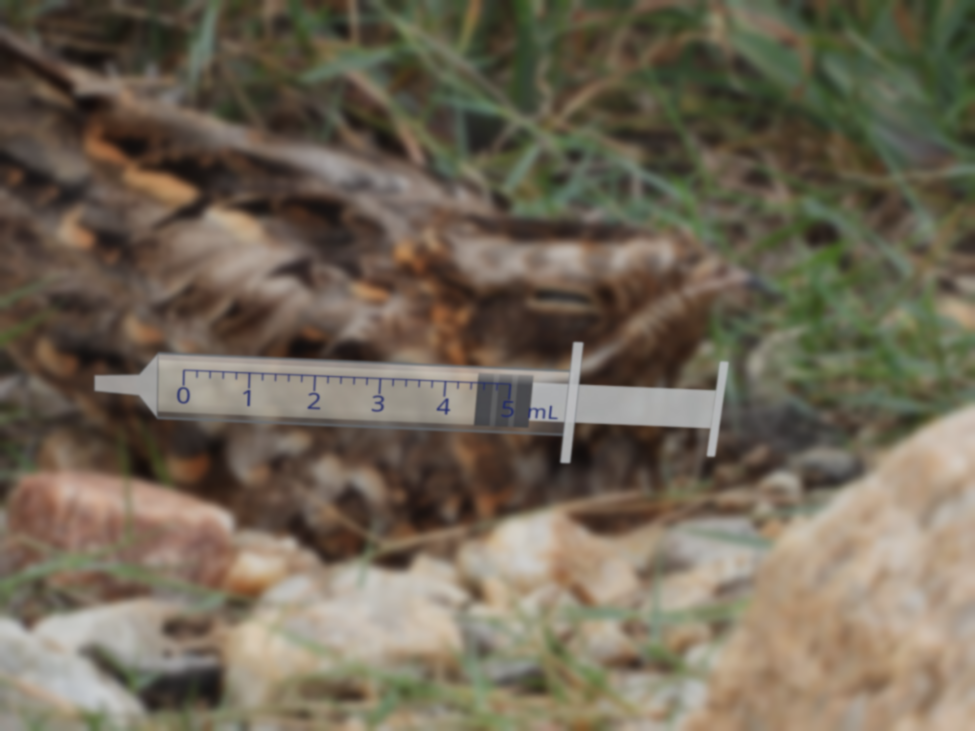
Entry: 4.5mL
